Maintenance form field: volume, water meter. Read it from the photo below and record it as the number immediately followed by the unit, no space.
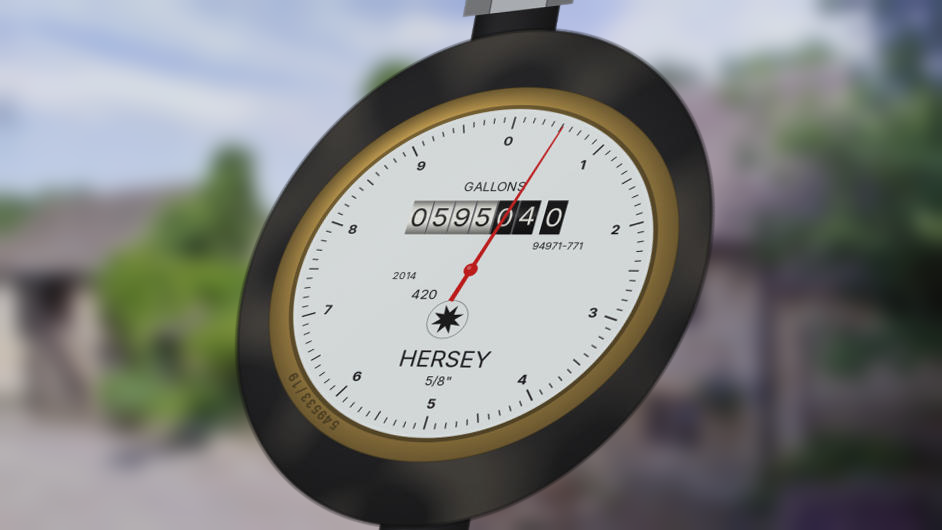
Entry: 595040.5gal
